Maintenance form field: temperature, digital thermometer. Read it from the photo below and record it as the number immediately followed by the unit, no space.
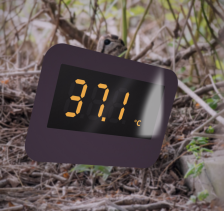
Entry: 37.1°C
